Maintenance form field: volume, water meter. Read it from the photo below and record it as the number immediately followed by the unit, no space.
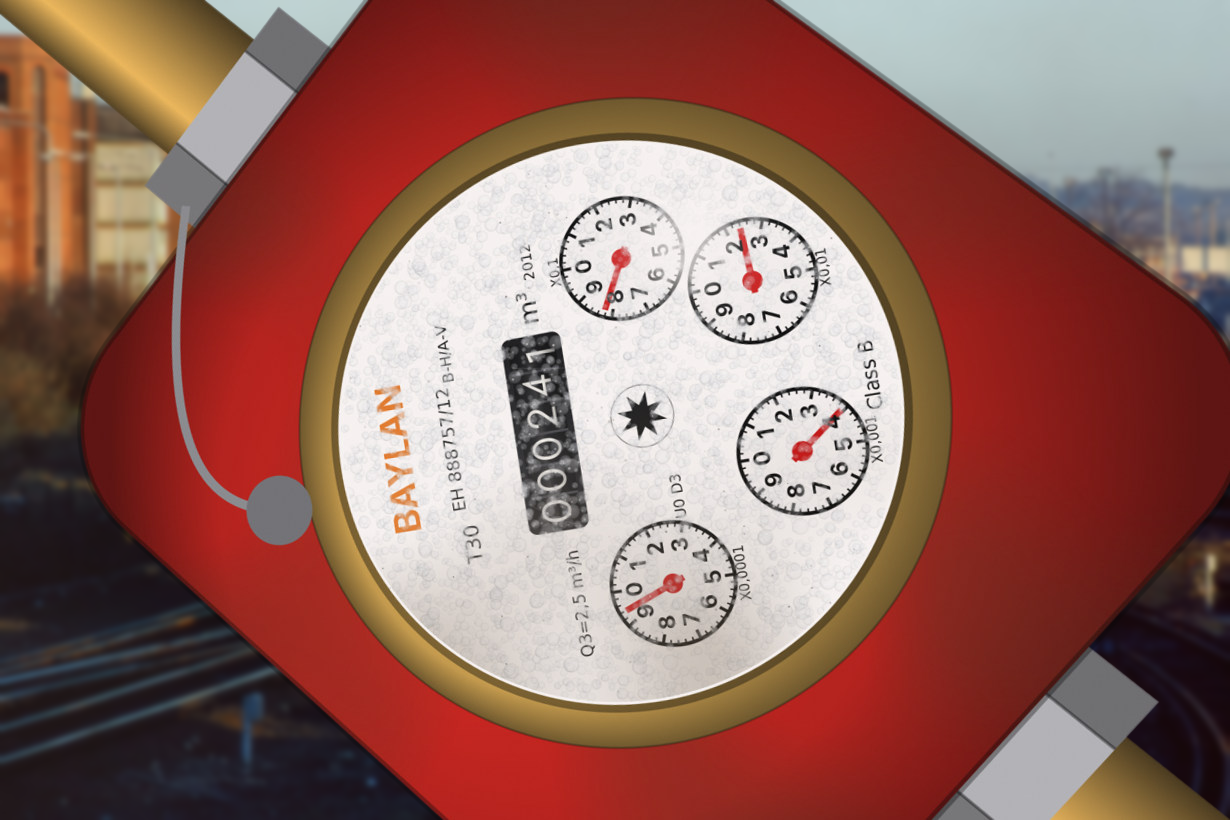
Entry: 240.8239m³
